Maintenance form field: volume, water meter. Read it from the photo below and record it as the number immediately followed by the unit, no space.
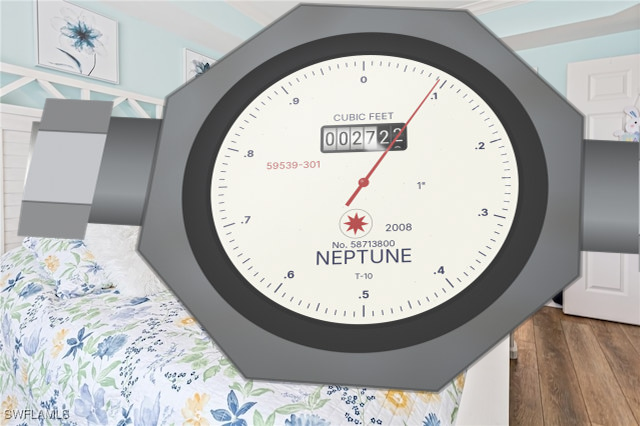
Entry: 2722.09ft³
